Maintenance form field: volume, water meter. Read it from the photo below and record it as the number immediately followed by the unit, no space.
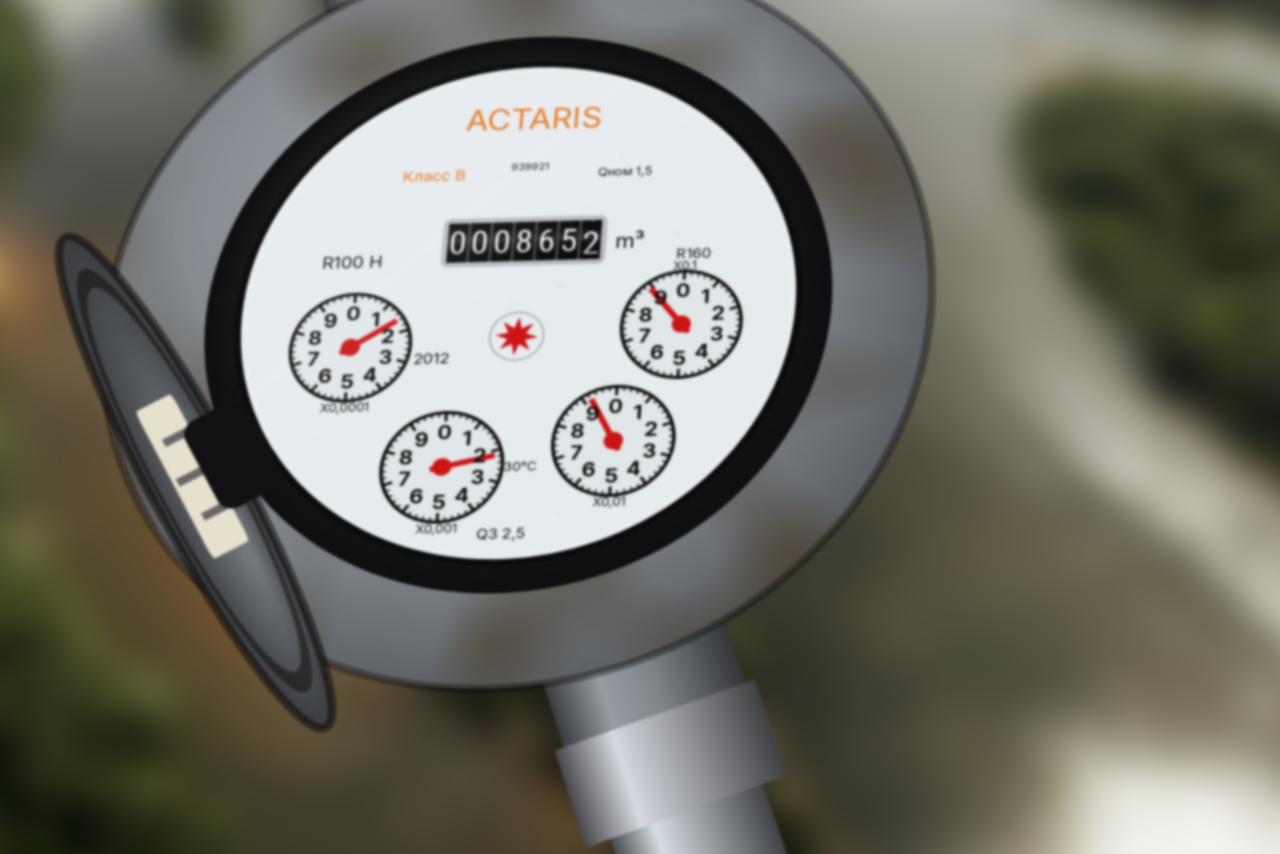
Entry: 8651.8921m³
